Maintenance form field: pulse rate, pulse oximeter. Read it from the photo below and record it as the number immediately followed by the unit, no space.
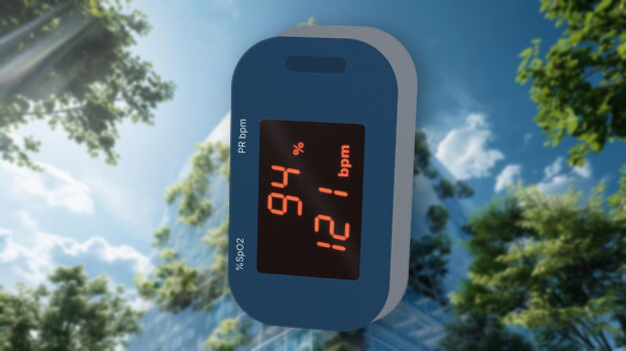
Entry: 121bpm
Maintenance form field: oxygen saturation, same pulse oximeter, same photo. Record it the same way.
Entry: 94%
